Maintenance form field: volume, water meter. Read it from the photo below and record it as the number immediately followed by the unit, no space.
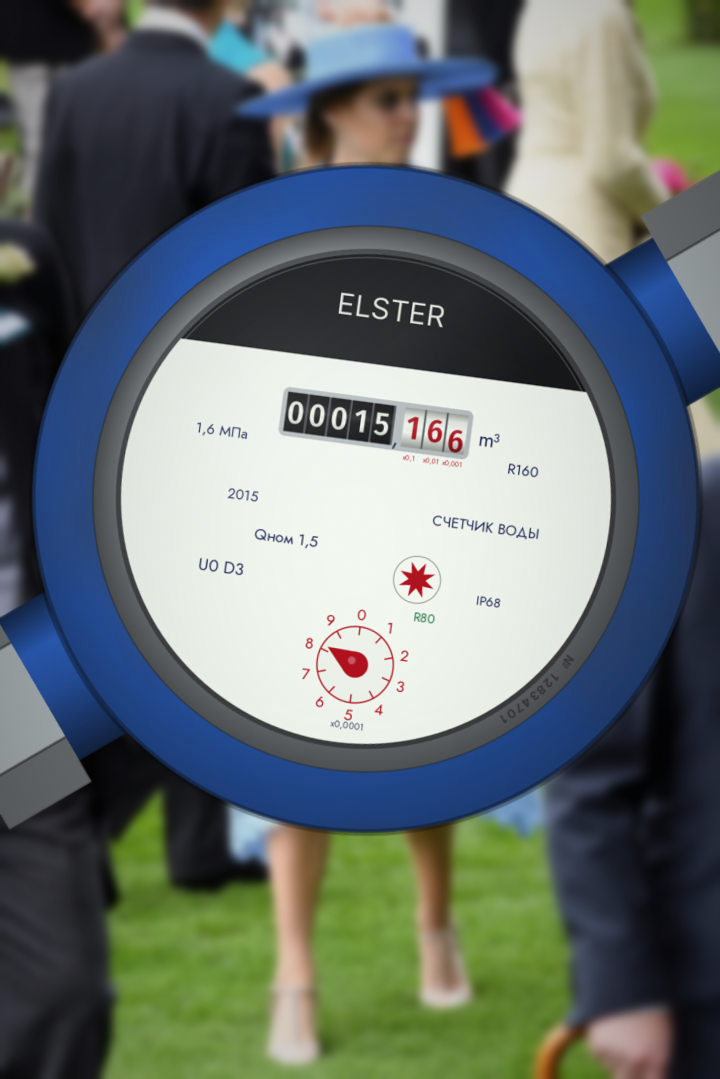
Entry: 15.1658m³
